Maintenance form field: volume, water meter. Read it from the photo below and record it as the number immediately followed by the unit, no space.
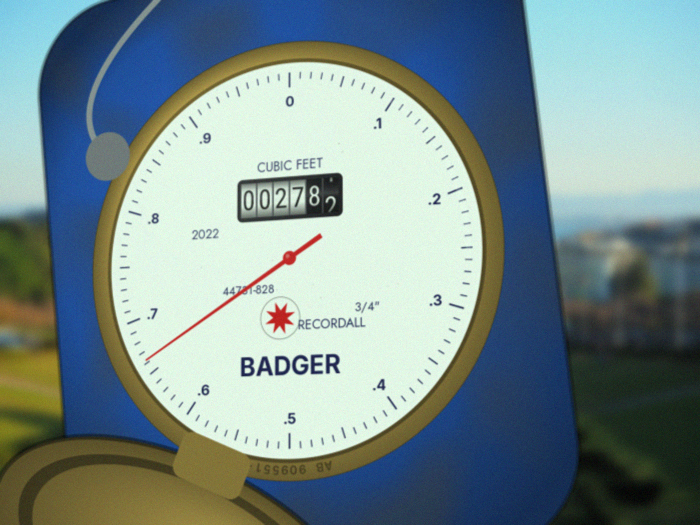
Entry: 2781.66ft³
